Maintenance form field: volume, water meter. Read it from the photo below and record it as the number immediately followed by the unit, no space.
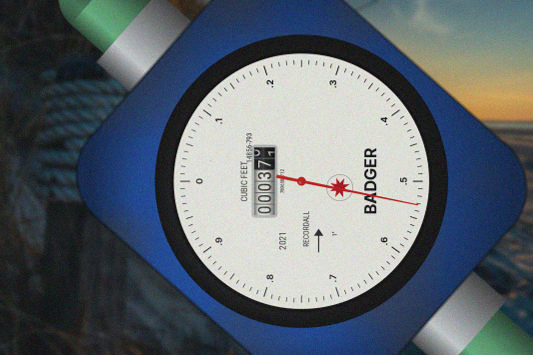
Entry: 370.53ft³
